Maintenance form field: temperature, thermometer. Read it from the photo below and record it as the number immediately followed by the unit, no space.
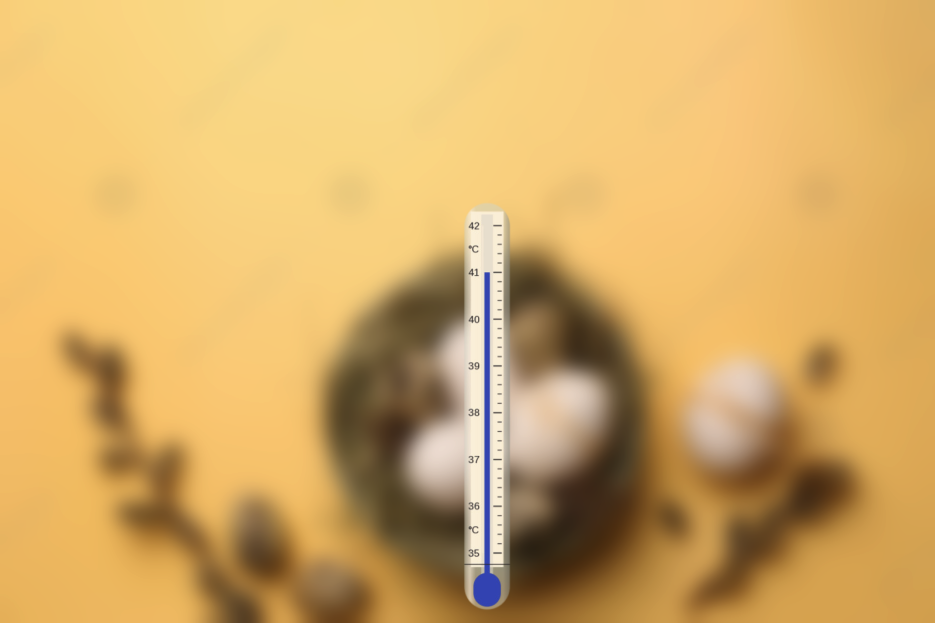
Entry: 41°C
